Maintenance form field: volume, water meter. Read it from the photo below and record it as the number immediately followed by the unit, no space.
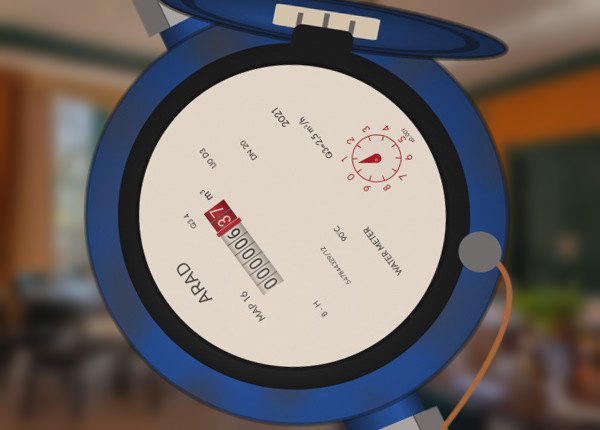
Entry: 6.370m³
